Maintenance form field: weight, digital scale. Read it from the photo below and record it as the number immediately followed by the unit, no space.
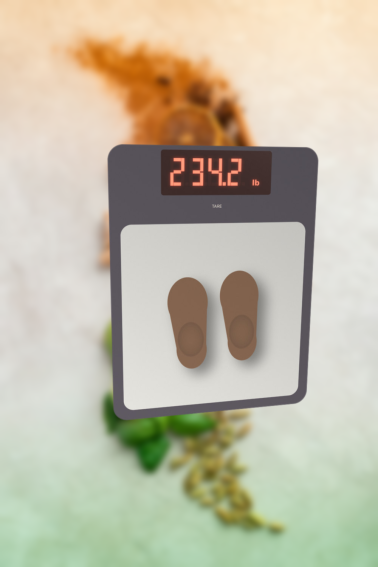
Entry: 234.2lb
